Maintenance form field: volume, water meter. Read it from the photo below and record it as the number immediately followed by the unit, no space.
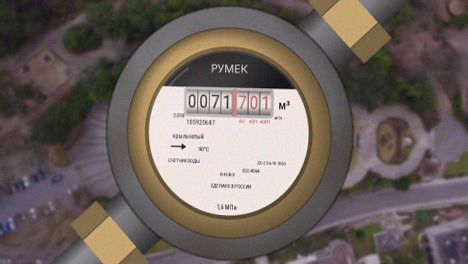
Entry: 71.701m³
